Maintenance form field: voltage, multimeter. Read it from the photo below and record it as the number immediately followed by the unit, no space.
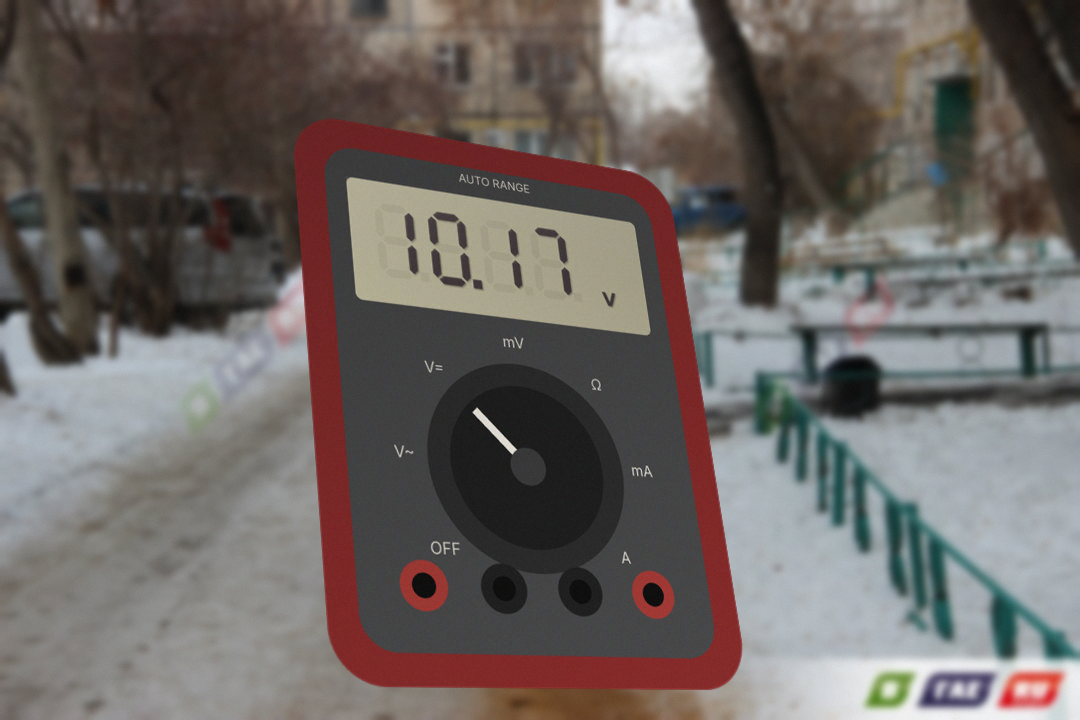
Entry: 10.17V
